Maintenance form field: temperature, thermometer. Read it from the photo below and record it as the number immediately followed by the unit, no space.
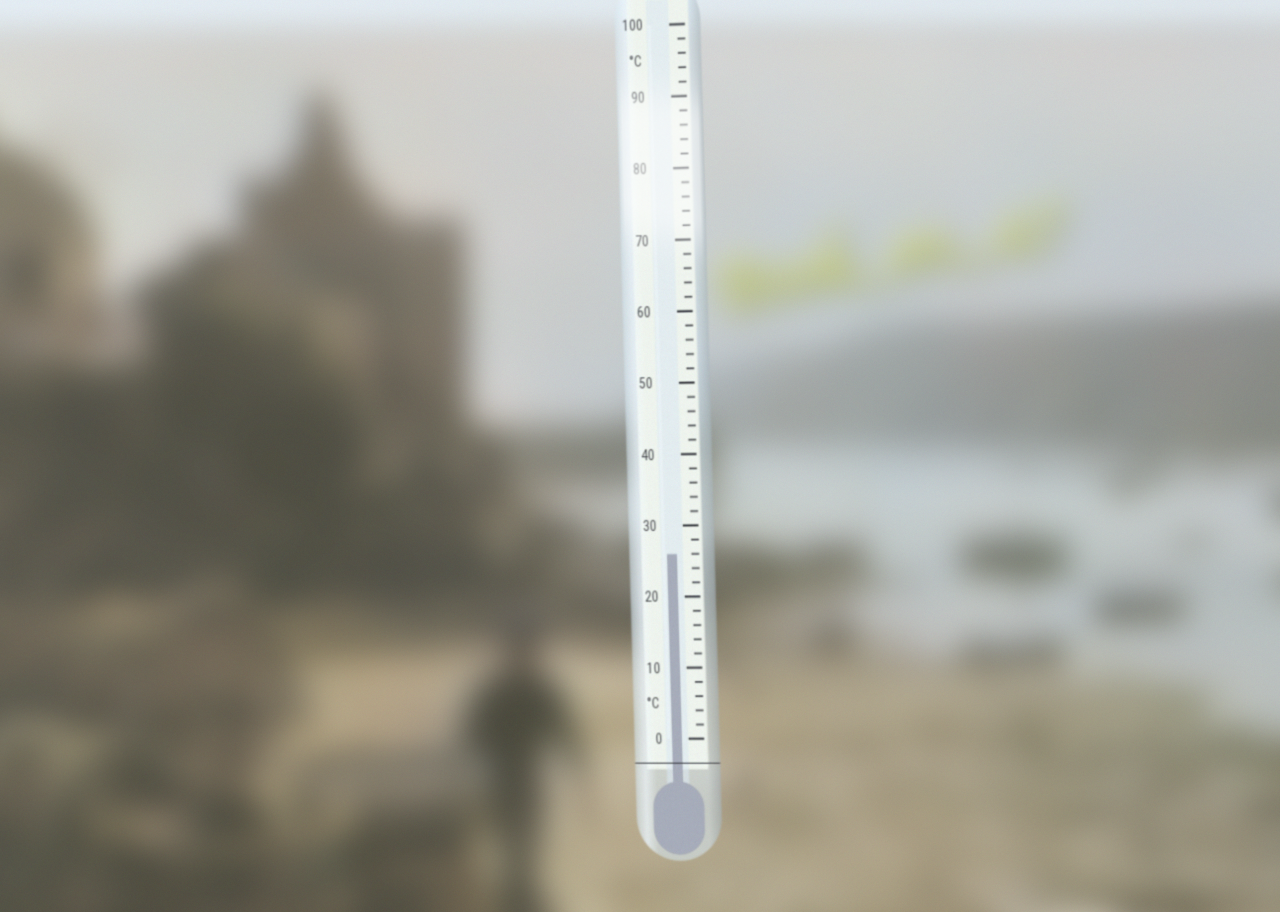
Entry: 26°C
